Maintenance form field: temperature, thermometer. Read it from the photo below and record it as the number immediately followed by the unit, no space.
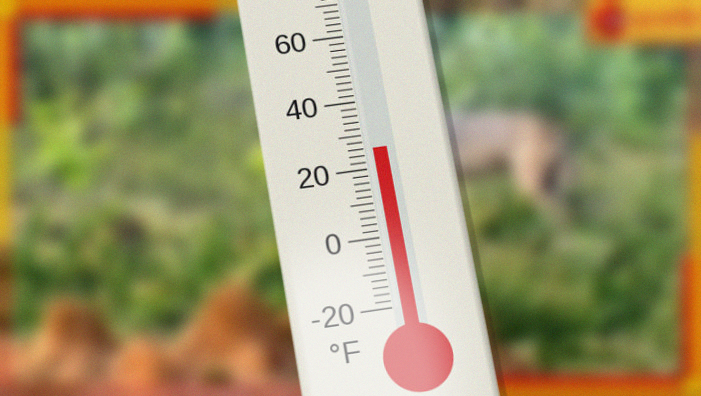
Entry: 26°F
